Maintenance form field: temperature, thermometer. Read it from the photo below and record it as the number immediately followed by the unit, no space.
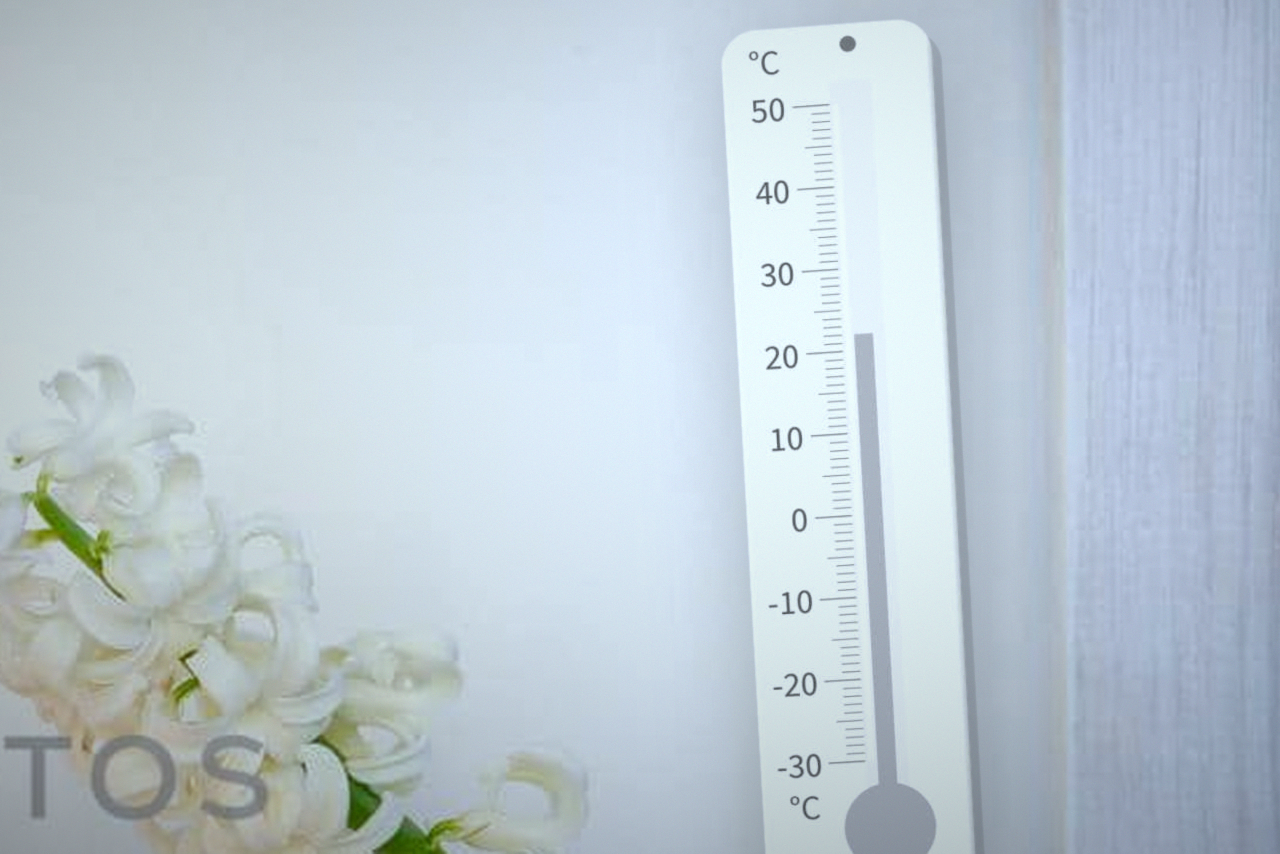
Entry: 22°C
